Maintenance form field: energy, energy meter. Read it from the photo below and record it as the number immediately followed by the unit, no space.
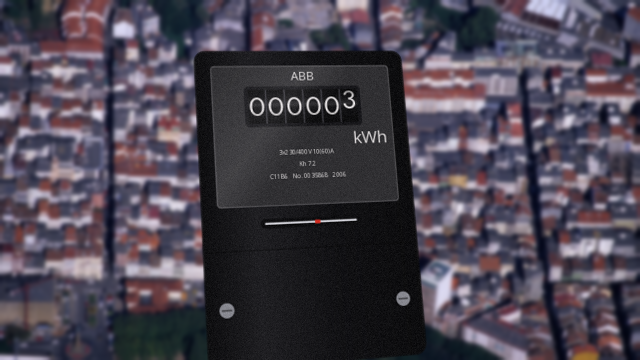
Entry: 3kWh
